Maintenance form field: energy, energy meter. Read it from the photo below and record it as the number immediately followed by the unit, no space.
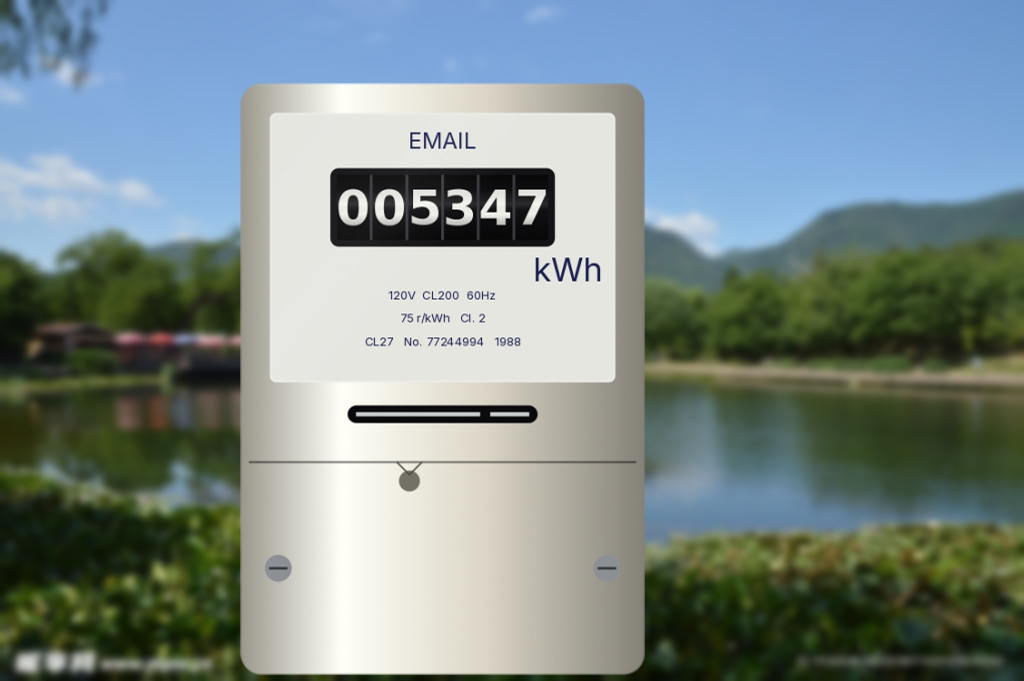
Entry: 5347kWh
